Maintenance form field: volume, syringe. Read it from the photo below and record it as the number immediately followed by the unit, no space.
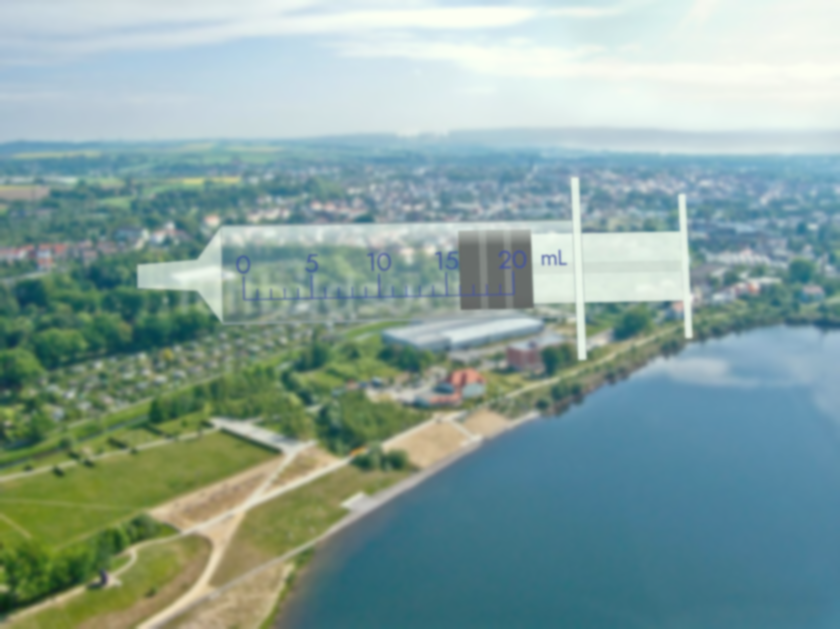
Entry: 16mL
